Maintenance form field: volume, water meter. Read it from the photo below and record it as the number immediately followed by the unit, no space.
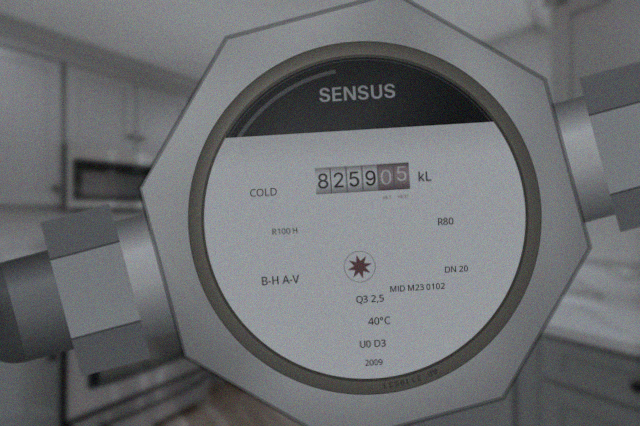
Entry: 8259.05kL
